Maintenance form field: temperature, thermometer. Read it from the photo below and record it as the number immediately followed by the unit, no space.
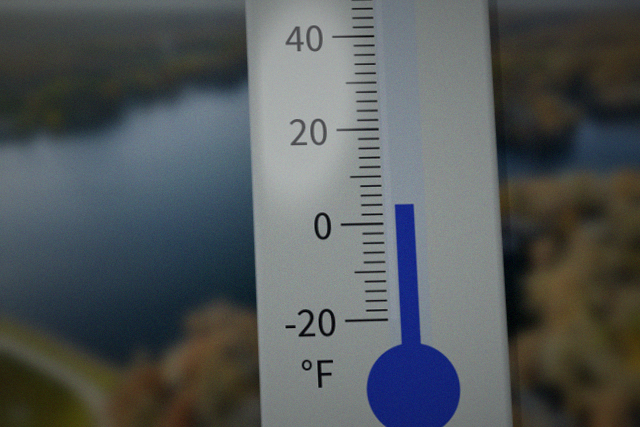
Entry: 4°F
